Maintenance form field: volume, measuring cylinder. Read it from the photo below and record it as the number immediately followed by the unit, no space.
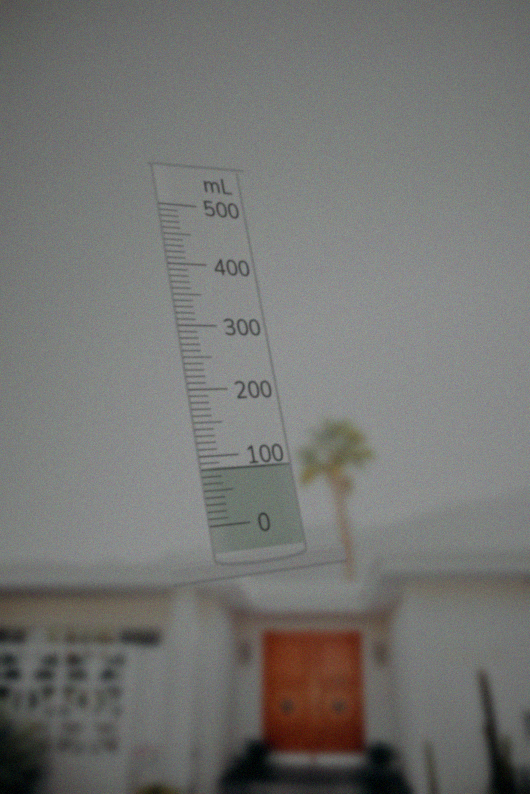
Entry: 80mL
